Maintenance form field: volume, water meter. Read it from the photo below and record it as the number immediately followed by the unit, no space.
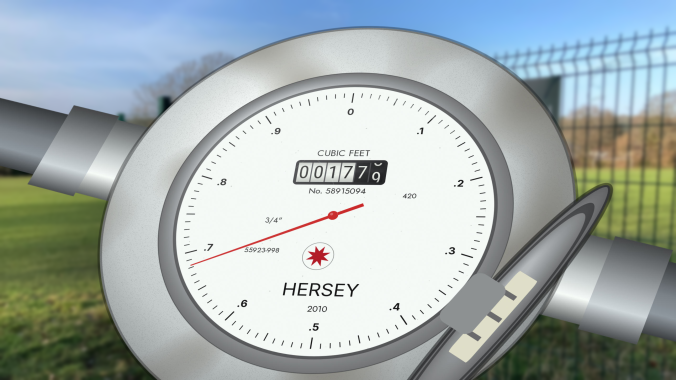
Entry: 1778.68ft³
